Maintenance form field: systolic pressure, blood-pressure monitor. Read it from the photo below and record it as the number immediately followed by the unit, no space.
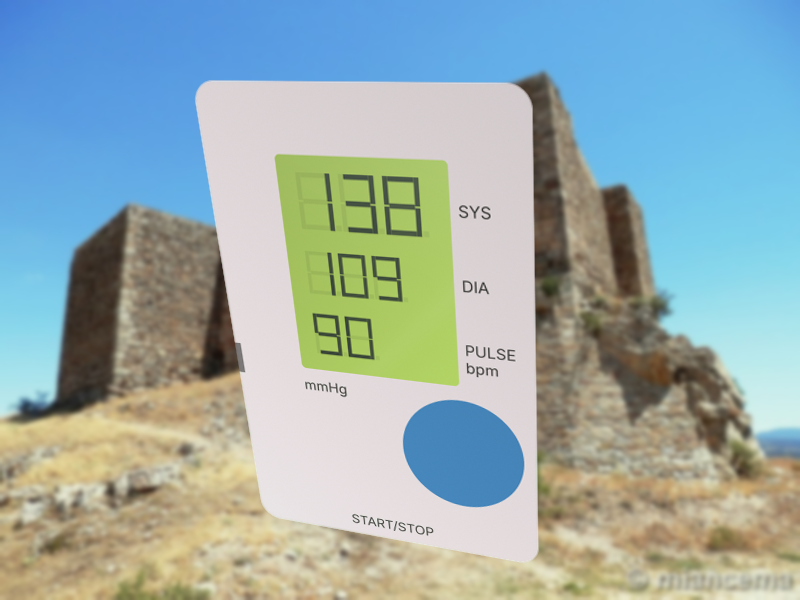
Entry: 138mmHg
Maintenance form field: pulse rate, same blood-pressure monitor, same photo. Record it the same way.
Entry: 90bpm
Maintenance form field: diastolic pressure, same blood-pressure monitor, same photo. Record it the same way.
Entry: 109mmHg
